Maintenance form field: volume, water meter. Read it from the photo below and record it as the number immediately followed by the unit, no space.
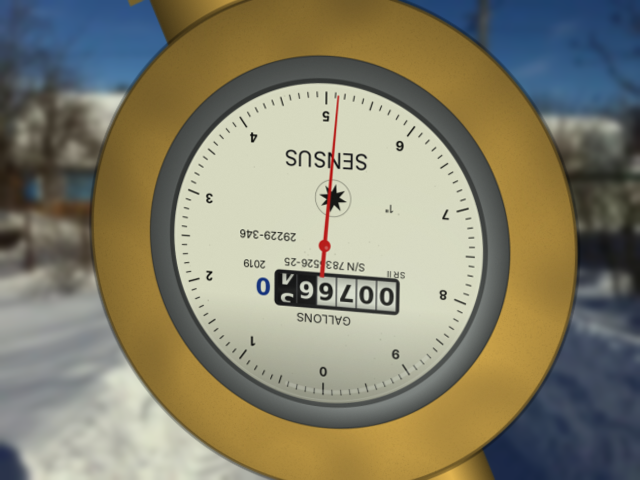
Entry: 76635.1gal
